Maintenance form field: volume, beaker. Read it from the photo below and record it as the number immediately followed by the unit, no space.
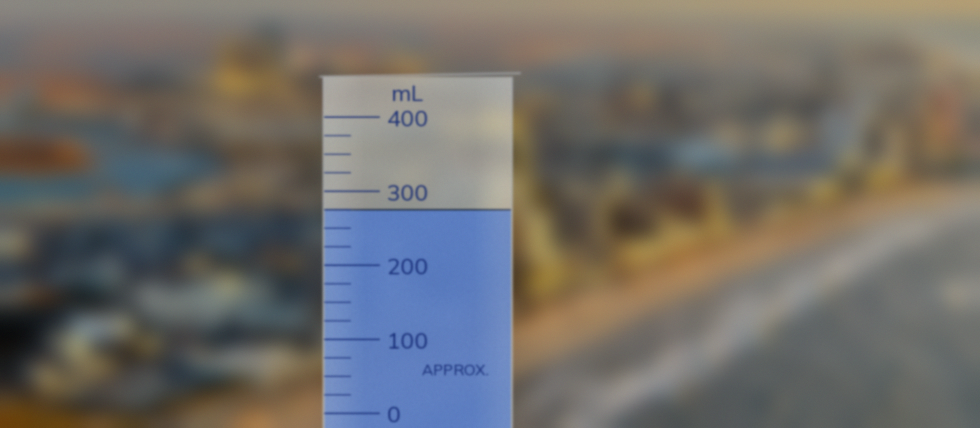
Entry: 275mL
